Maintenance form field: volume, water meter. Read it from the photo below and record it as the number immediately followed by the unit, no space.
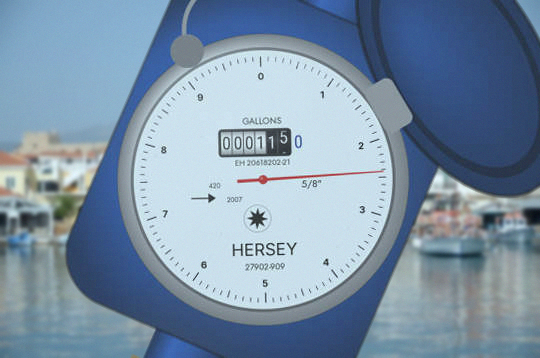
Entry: 1152.4gal
